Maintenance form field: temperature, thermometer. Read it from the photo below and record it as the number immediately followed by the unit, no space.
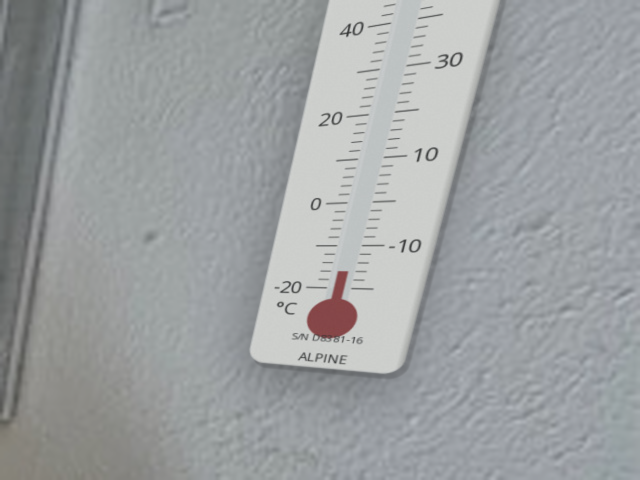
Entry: -16°C
